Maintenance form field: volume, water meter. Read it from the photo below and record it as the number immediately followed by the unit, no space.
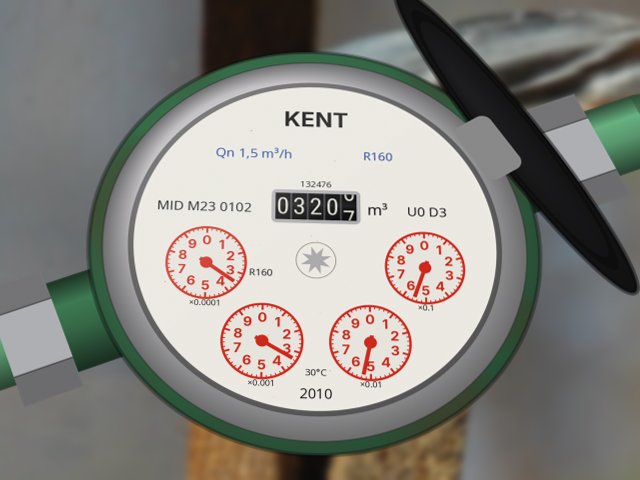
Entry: 3206.5533m³
